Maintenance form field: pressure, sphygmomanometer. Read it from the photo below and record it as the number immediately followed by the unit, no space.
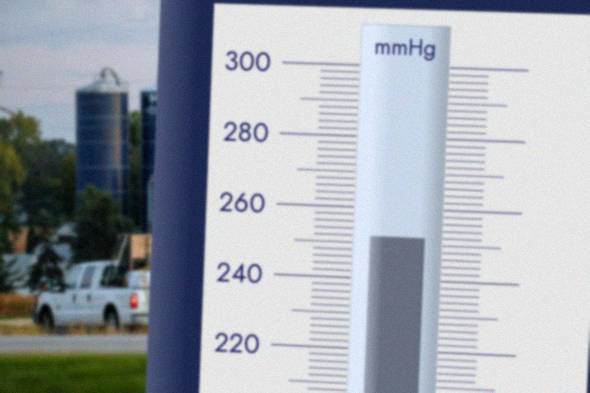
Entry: 252mmHg
